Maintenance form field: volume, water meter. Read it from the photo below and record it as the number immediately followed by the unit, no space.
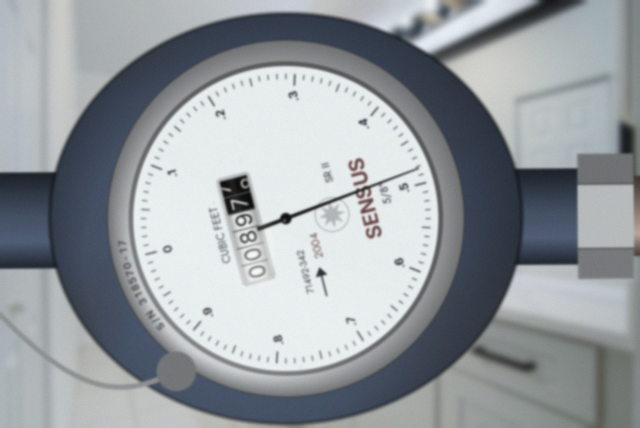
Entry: 8977.48ft³
